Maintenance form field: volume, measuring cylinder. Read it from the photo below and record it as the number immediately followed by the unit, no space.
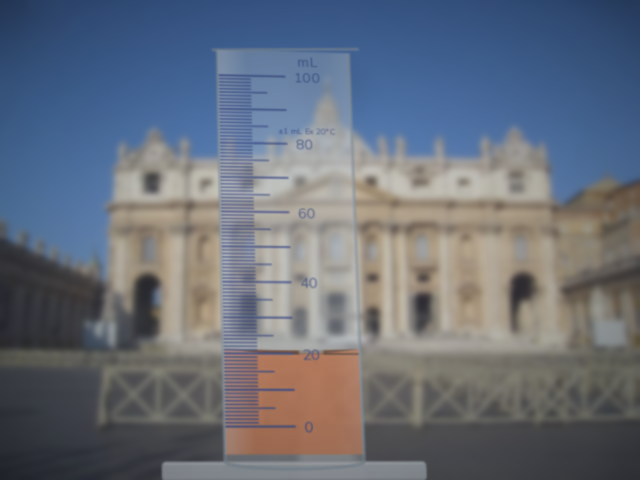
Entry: 20mL
